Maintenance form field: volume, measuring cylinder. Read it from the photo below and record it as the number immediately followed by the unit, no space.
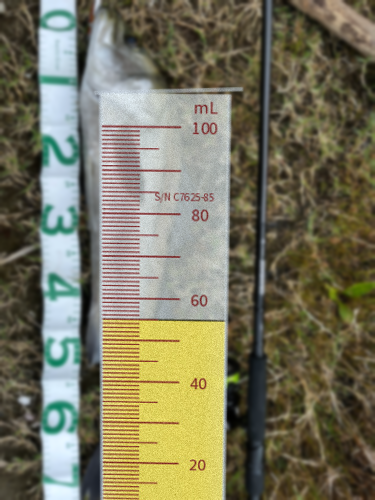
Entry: 55mL
